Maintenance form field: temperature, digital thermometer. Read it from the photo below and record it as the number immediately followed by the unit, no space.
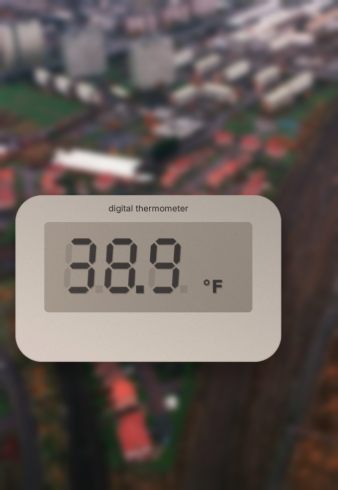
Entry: 38.9°F
